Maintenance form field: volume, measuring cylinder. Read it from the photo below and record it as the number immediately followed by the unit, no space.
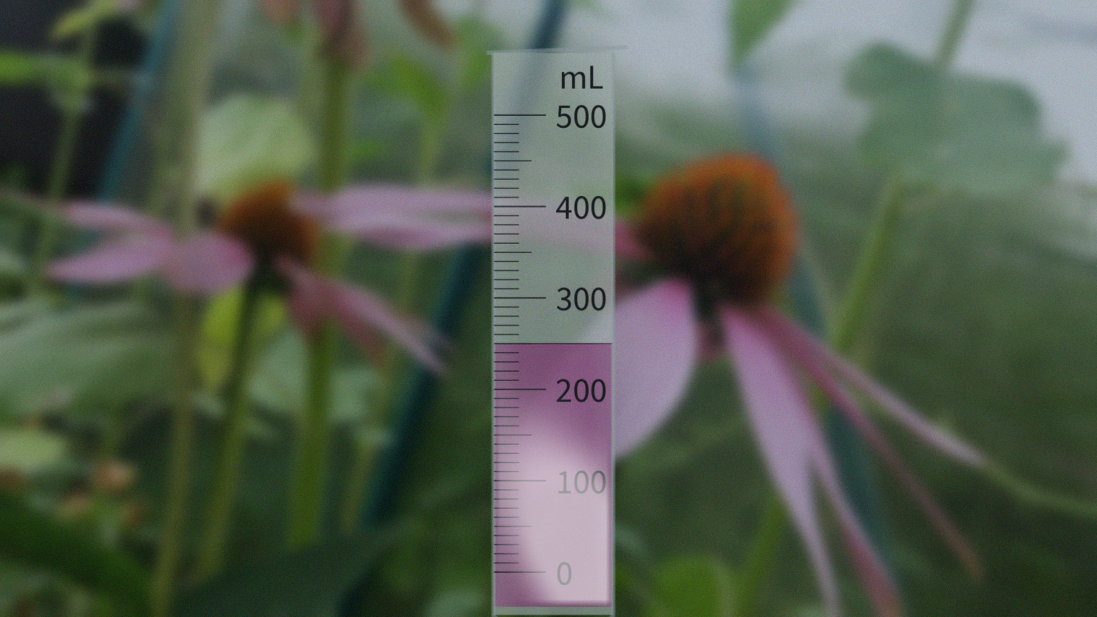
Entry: 250mL
